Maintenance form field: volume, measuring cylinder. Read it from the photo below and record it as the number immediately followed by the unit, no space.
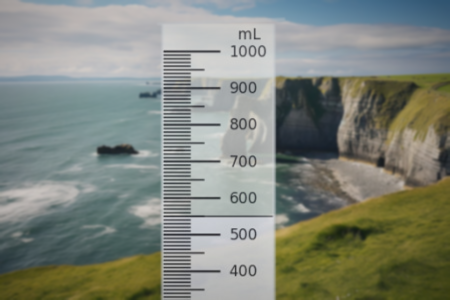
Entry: 550mL
